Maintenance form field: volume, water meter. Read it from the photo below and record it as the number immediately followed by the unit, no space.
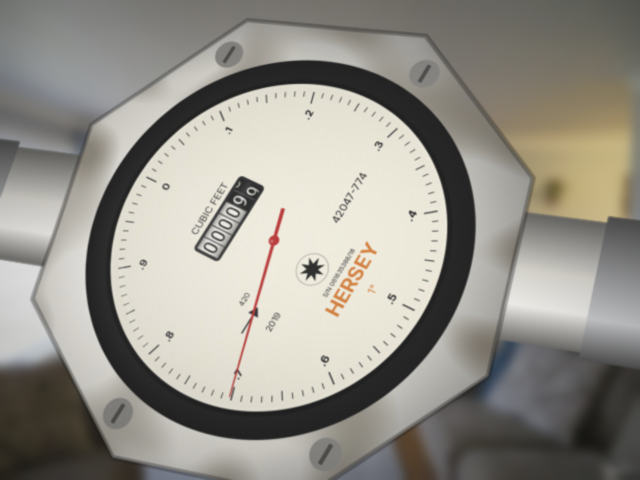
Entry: 98.70ft³
